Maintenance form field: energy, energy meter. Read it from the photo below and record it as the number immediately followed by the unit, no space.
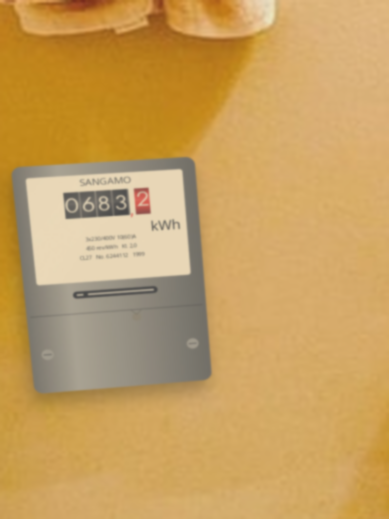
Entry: 683.2kWh
